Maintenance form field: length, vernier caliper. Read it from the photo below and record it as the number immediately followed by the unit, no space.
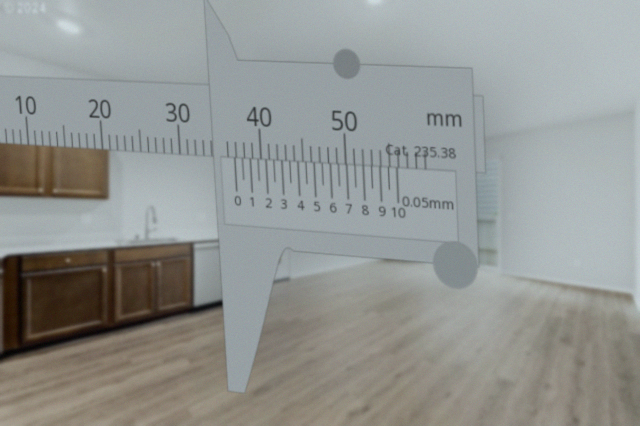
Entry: 36.8mm
